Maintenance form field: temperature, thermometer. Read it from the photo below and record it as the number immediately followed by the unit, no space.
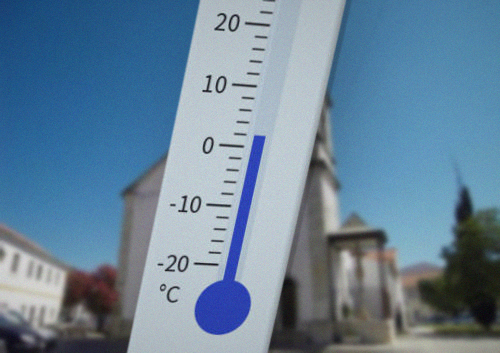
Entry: 2°C
